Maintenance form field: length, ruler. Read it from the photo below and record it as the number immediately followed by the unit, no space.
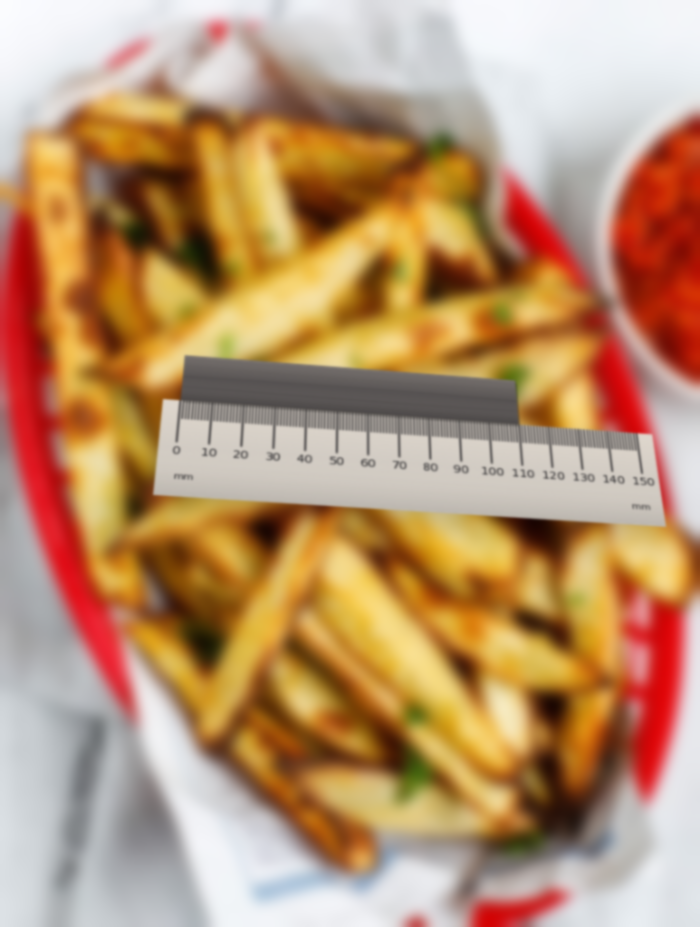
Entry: 110mm
